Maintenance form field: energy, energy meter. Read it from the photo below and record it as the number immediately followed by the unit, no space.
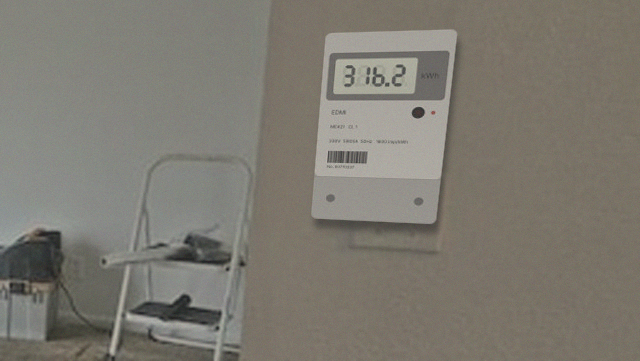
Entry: 316.2kWh
